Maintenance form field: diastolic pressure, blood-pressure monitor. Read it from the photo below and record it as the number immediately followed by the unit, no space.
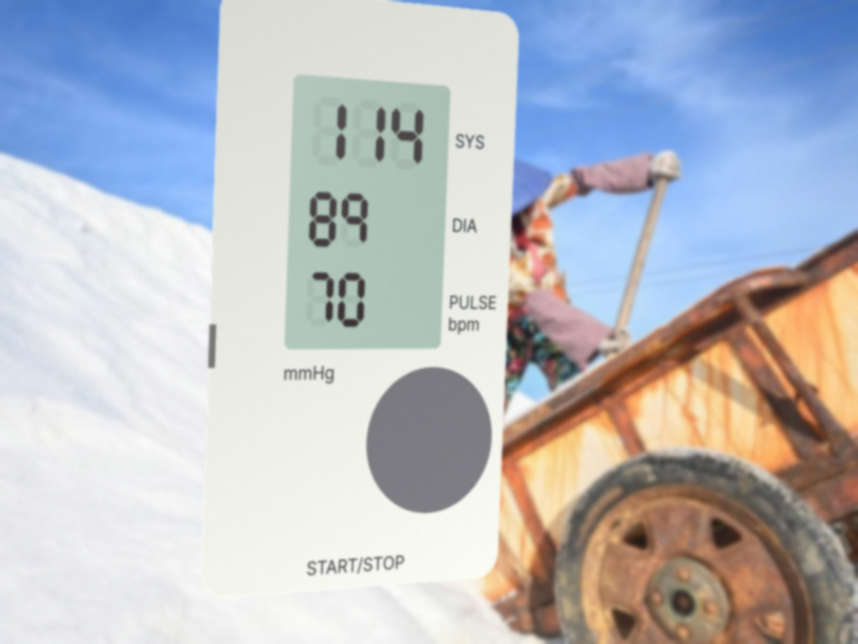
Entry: 89mmHg
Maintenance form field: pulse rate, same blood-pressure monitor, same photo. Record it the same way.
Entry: 70bpm
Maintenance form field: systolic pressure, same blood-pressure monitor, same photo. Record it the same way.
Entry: 114mmHg
